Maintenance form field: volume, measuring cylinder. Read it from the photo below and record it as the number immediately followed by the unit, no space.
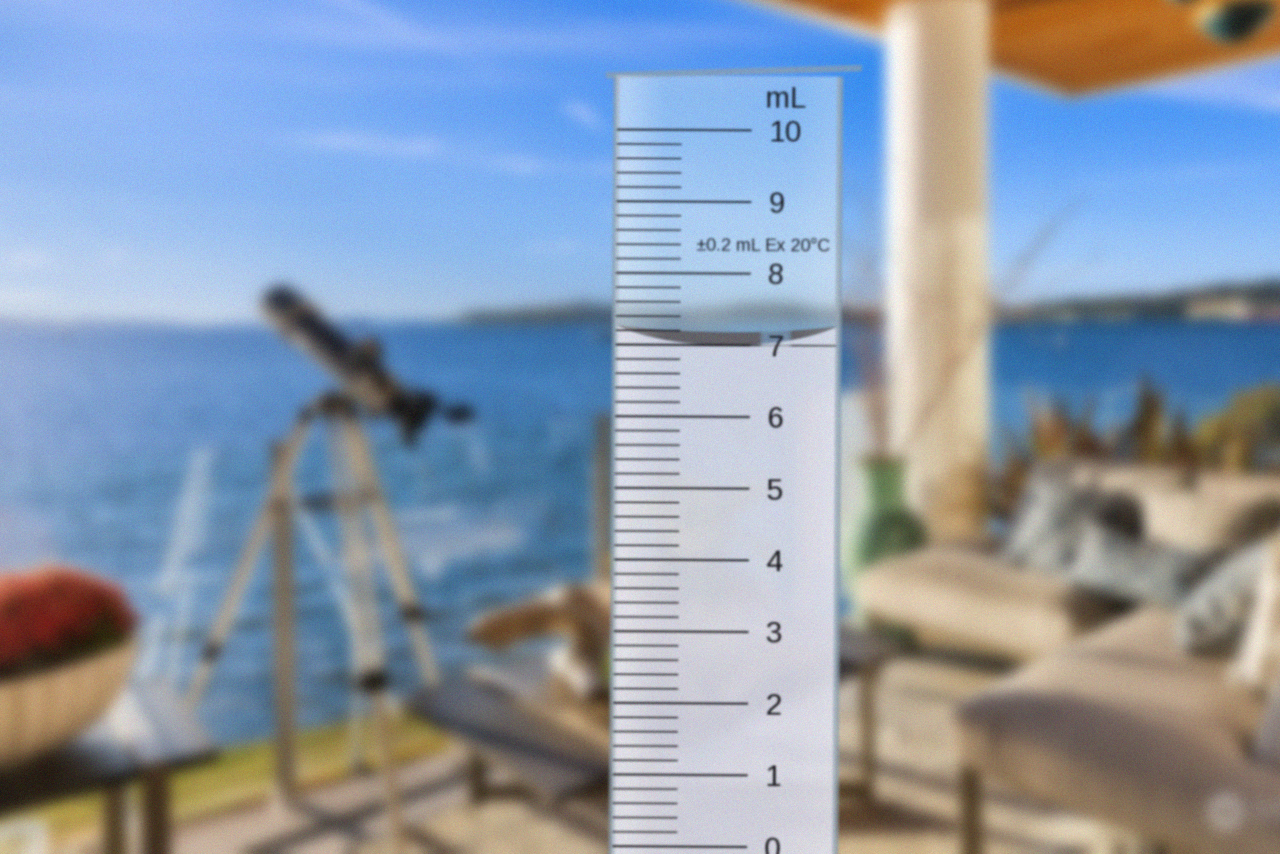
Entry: 7mL
